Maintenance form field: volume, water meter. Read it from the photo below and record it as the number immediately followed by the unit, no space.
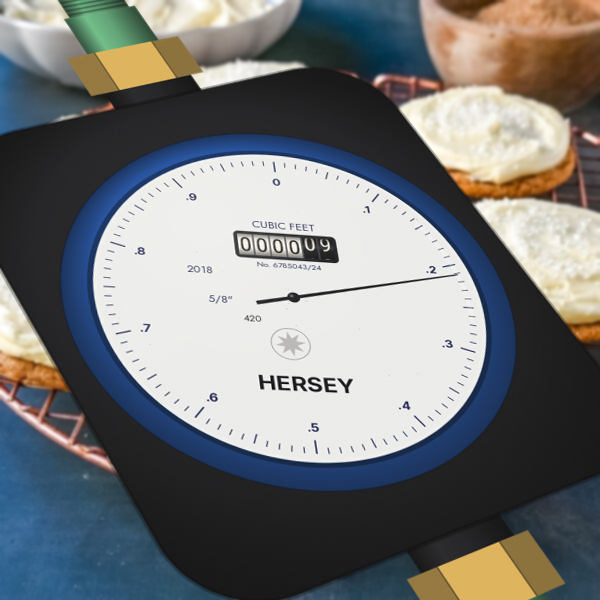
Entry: 9.21ft³
